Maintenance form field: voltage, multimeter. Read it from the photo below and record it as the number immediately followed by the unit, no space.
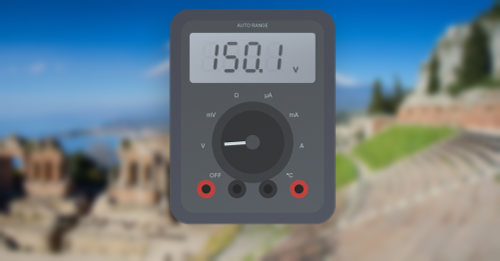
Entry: 150.1V
